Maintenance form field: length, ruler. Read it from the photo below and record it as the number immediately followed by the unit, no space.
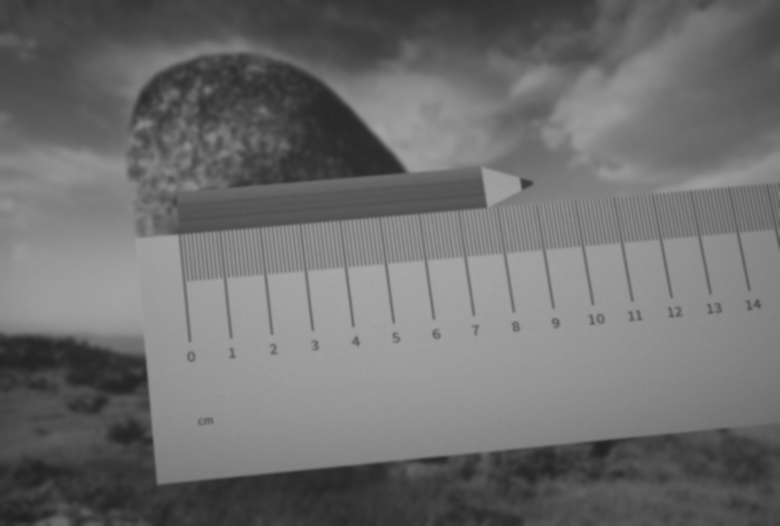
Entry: 9cm
